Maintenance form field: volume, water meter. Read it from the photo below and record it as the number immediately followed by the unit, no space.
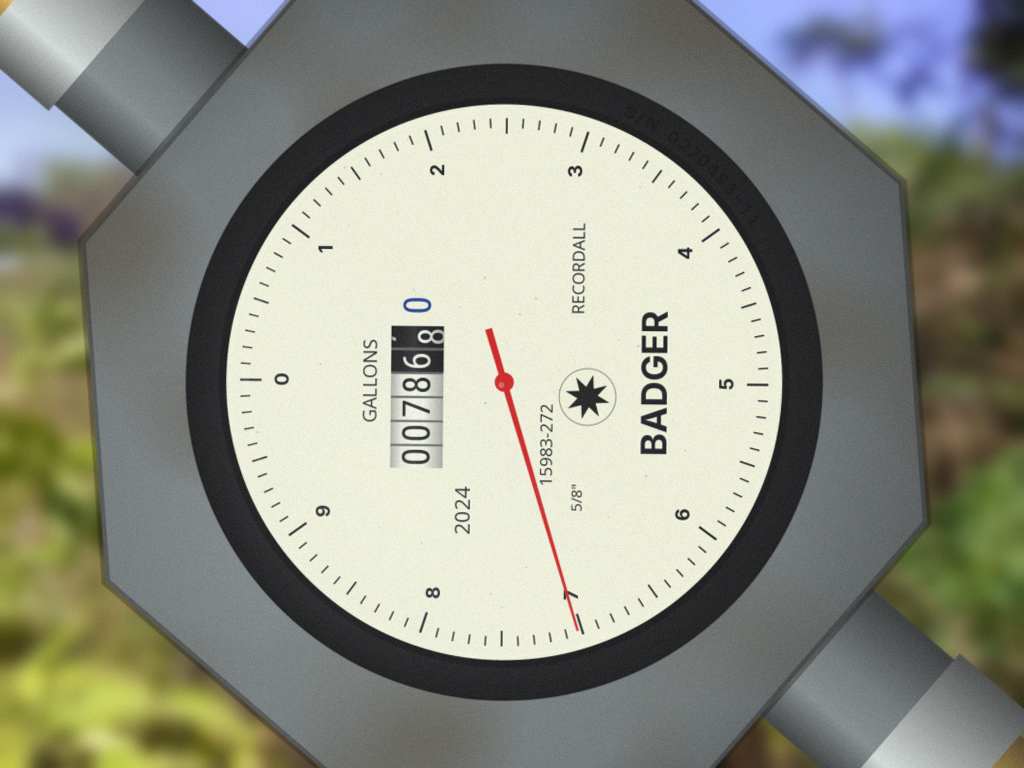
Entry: 78677.0gal
